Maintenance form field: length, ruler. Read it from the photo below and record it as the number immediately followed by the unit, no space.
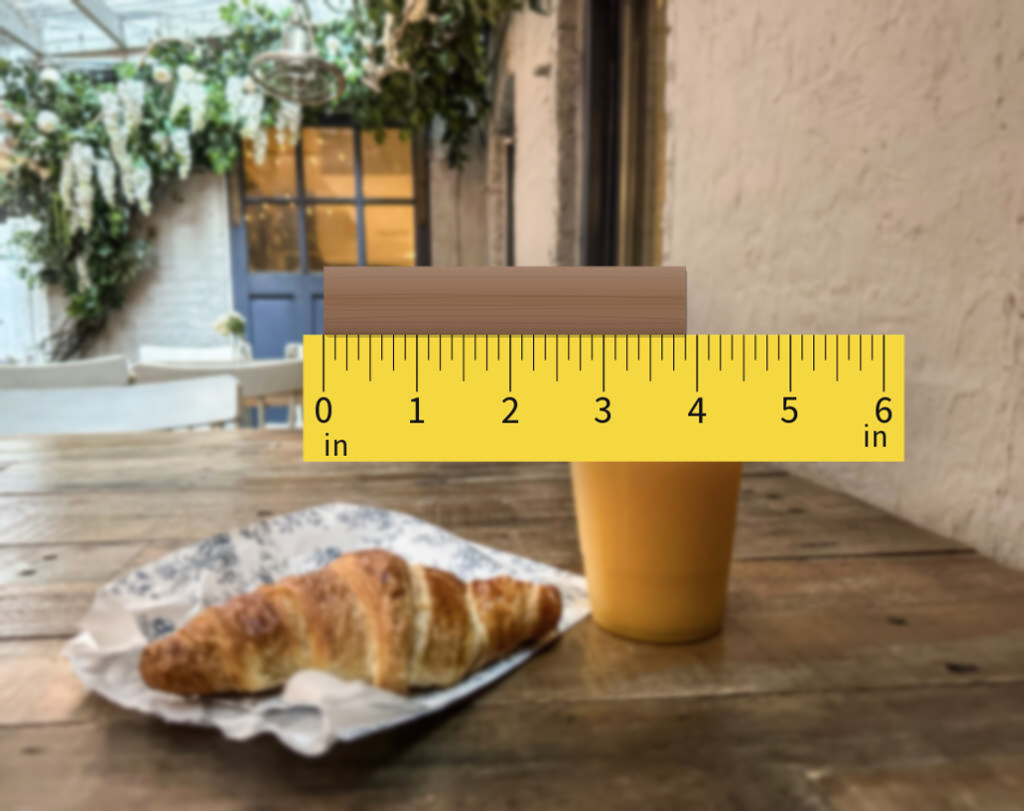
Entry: 3.875in
